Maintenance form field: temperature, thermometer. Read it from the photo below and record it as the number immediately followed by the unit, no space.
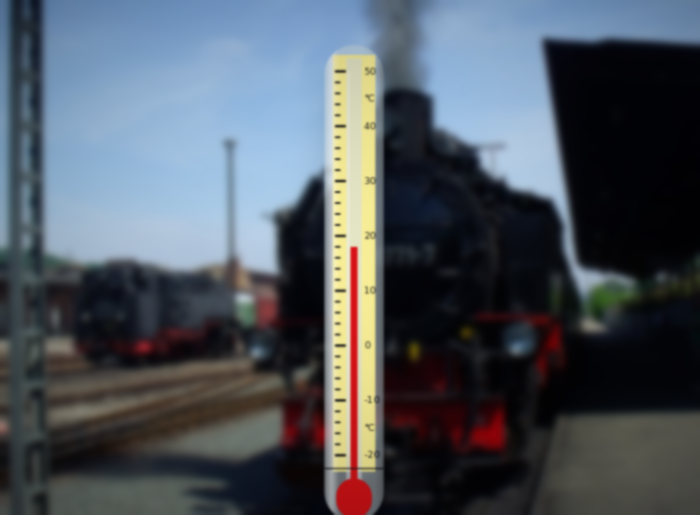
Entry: 18°C
